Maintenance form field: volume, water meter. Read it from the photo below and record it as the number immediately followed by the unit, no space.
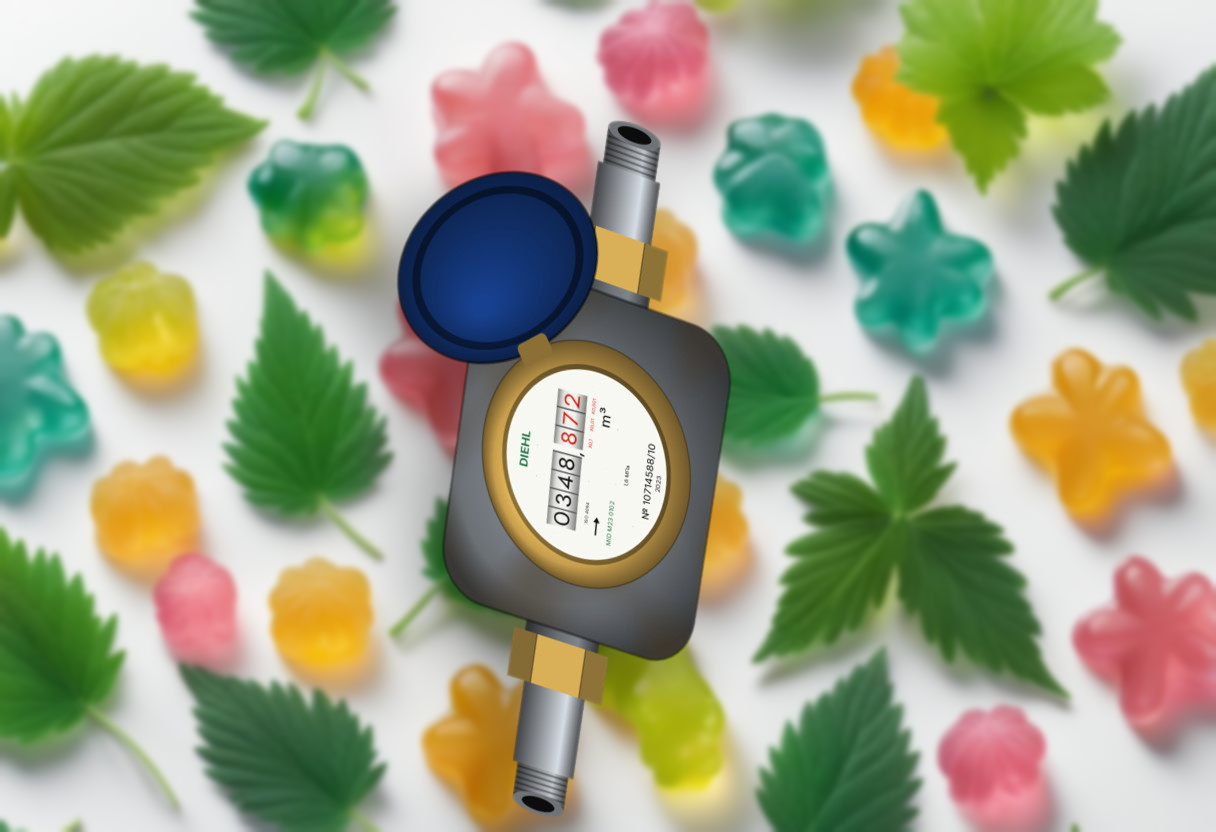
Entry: 348.872m³
